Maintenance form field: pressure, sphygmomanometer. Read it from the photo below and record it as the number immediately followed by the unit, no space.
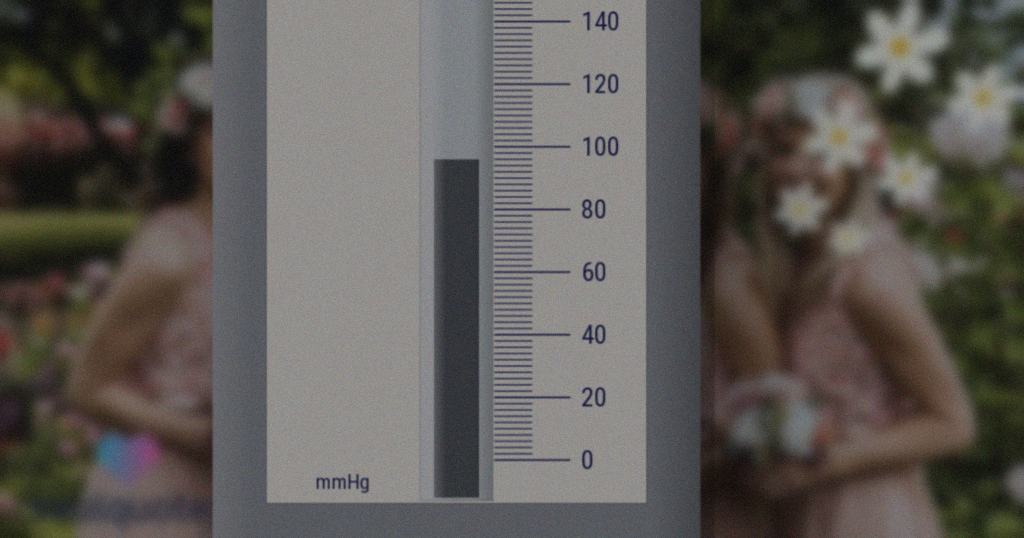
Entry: 96mmHg
